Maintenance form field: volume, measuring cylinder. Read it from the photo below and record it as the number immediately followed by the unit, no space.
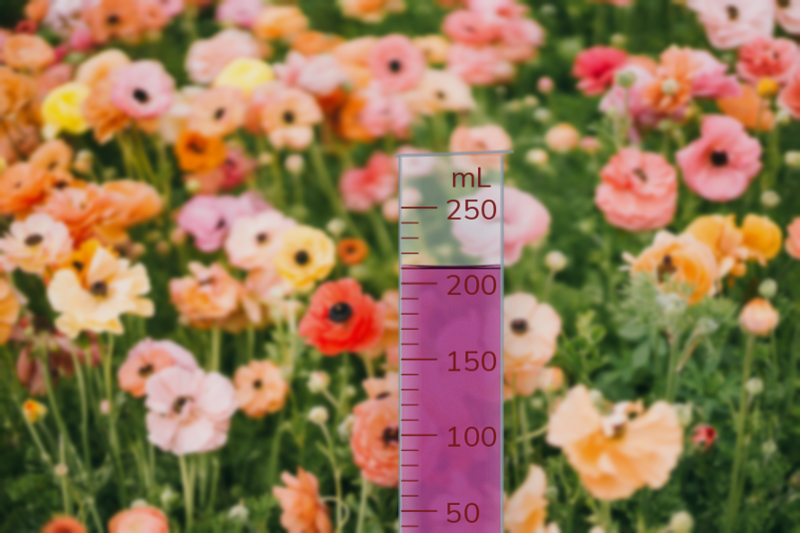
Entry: 210mL
